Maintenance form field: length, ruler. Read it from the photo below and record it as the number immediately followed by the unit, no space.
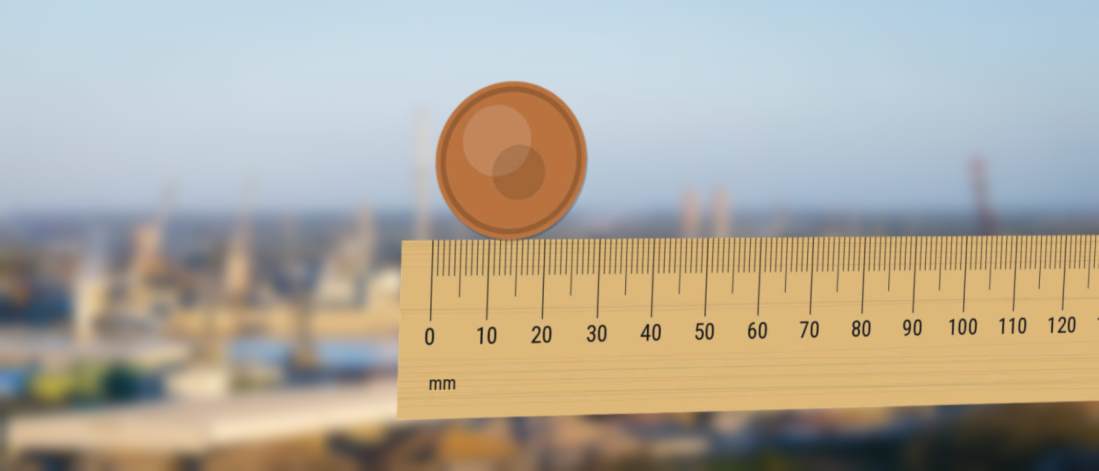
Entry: 27mm
